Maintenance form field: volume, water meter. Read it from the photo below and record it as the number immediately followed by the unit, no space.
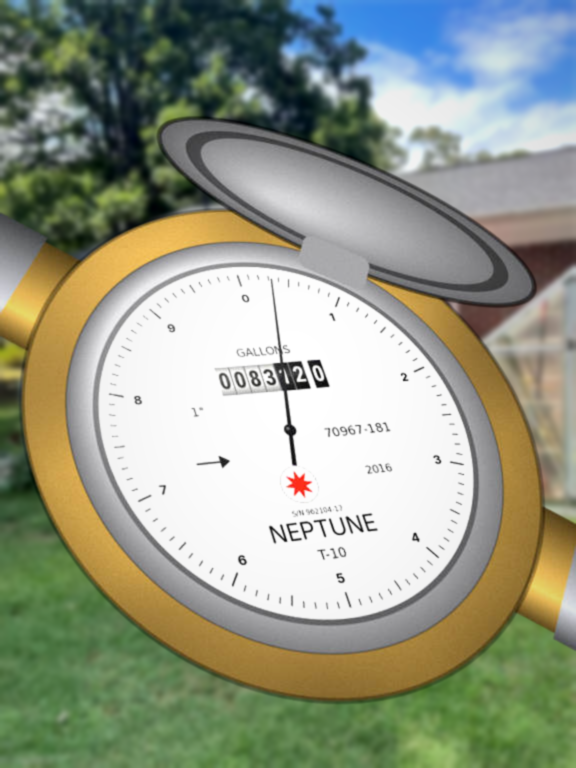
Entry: 83120.3gal
